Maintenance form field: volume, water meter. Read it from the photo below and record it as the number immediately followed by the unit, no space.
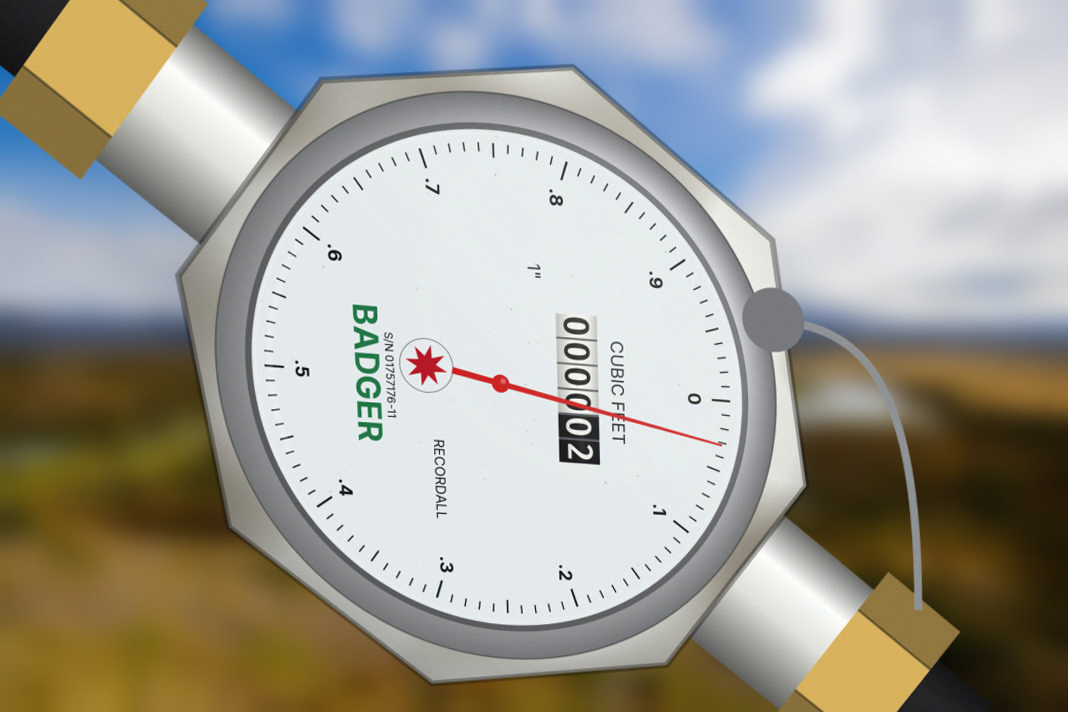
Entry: 2.03ft³
